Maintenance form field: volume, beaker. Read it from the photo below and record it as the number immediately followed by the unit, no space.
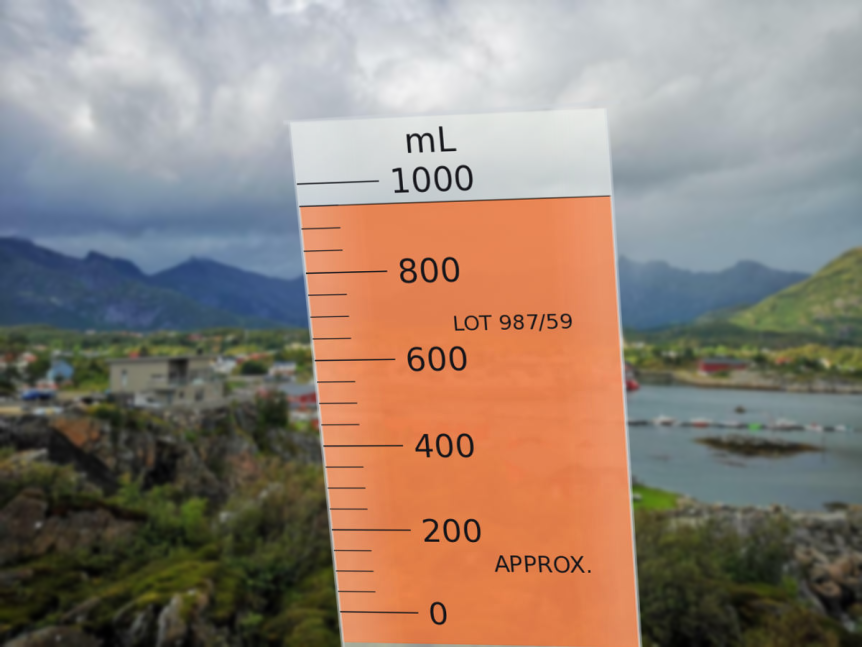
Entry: 950mL
